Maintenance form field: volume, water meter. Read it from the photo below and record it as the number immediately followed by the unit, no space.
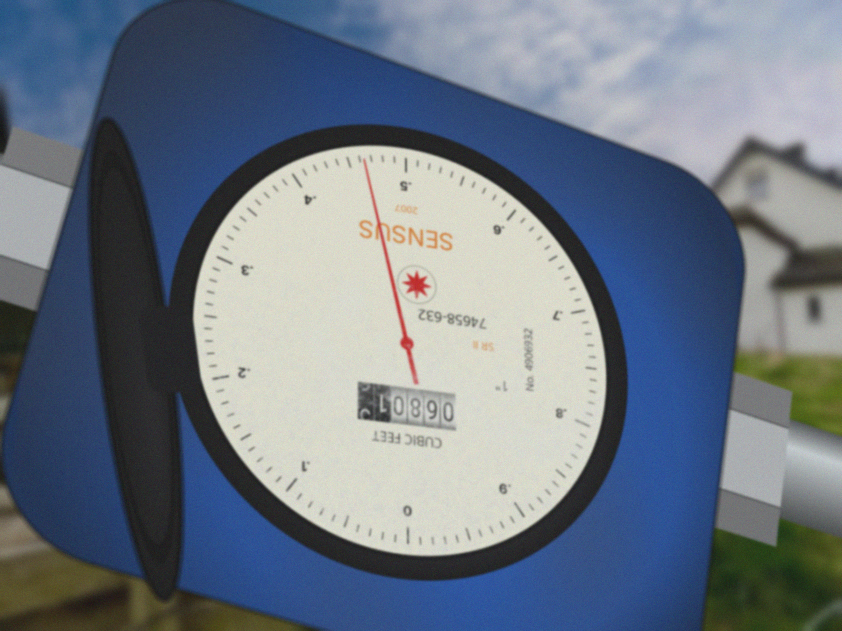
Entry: 68015.46ft³
